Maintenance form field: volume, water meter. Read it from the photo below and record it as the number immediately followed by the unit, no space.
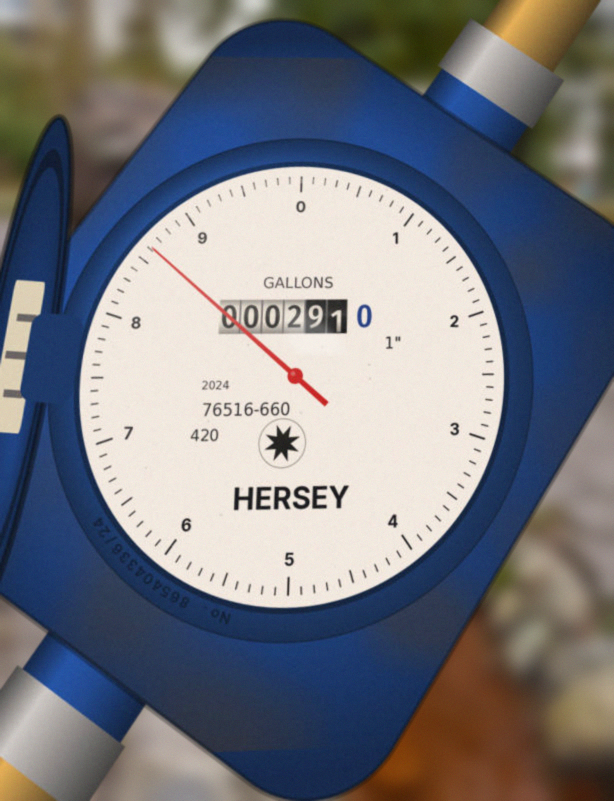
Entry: 2908.6gal
